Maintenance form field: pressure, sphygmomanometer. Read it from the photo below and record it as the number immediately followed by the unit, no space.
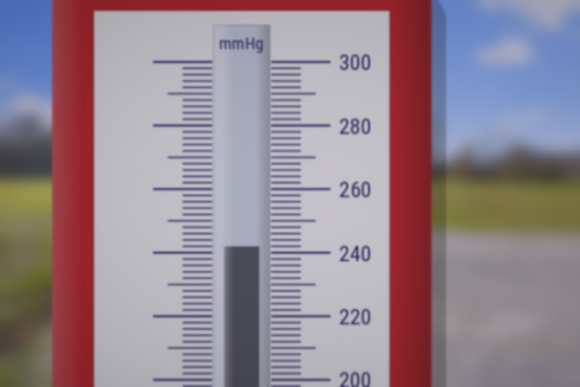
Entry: 242mmHg
